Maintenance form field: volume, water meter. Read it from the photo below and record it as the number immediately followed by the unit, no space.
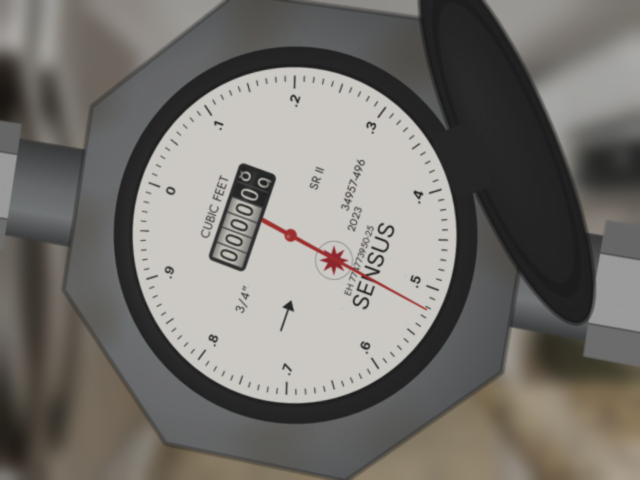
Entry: 8.52ft³
